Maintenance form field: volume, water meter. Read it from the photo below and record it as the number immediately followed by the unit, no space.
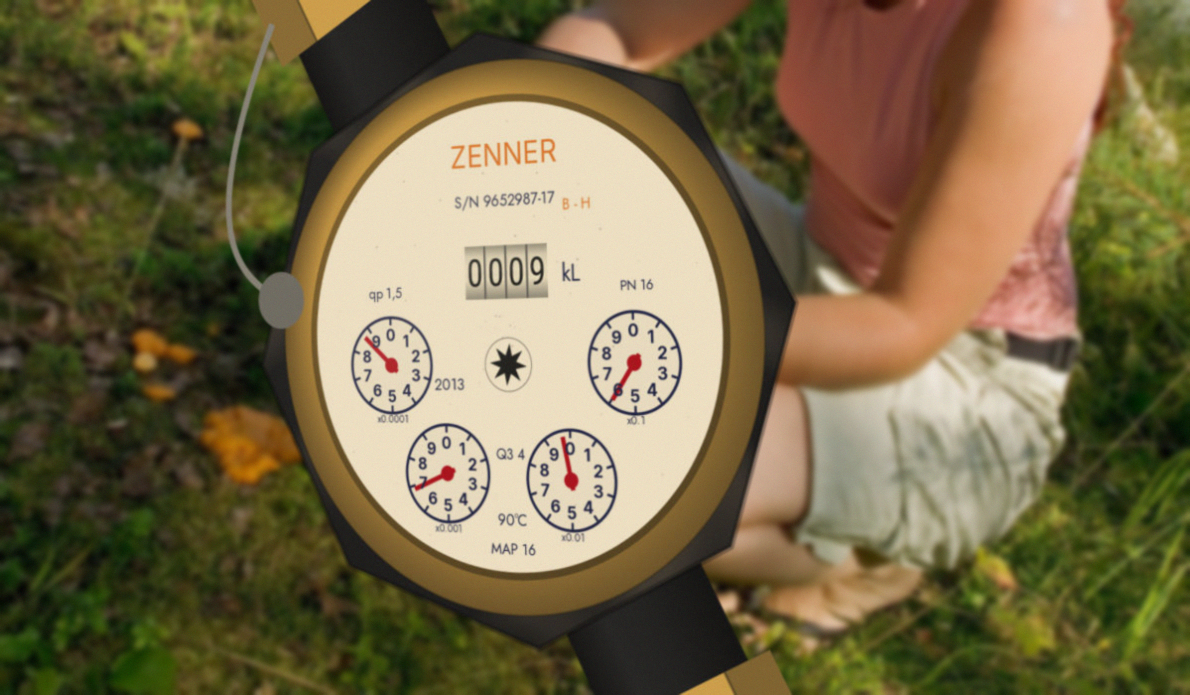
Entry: 9.5968kL
